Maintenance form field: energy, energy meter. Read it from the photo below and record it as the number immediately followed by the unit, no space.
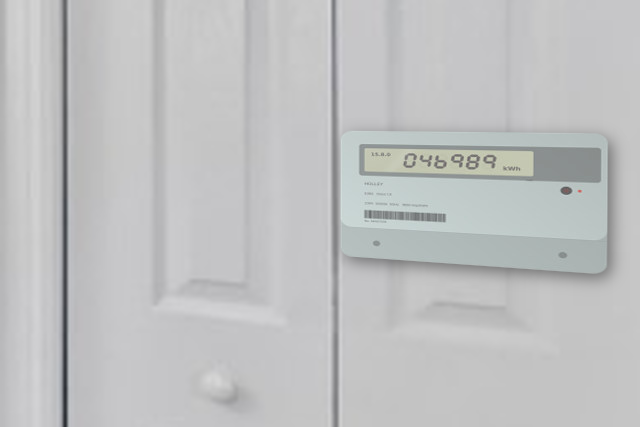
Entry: 46989kWh
